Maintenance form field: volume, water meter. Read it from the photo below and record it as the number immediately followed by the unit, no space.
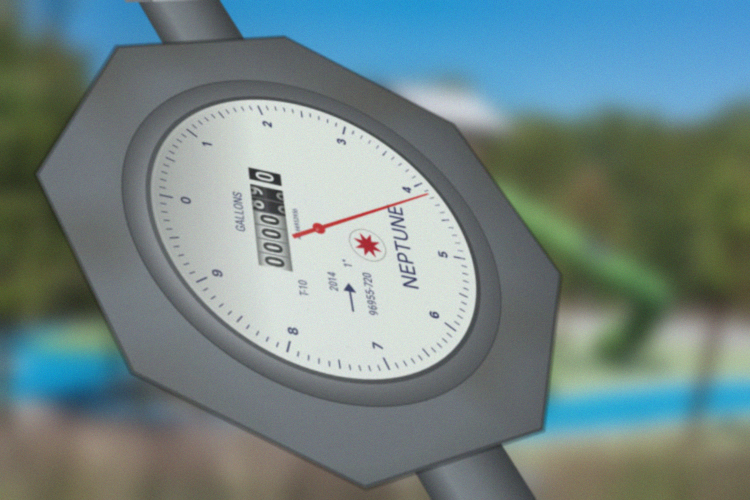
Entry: 894.1gal
